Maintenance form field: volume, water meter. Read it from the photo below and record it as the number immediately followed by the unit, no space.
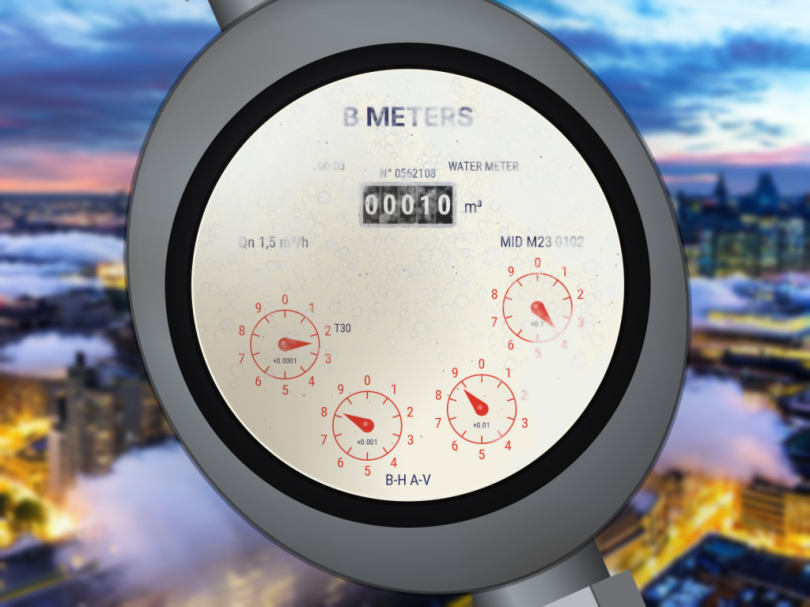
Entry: 10.3882m³
